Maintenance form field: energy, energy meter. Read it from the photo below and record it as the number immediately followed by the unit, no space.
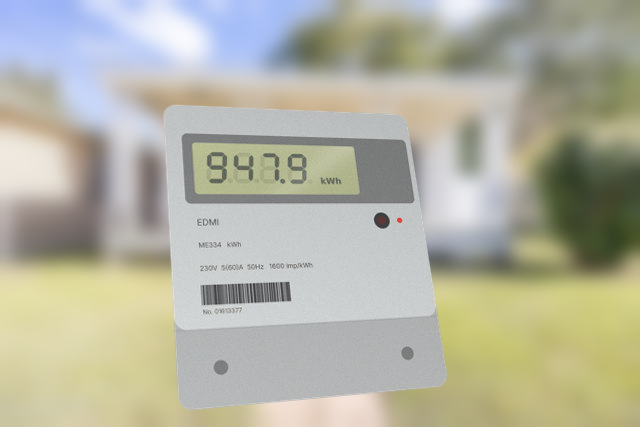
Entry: 947.9kWh
